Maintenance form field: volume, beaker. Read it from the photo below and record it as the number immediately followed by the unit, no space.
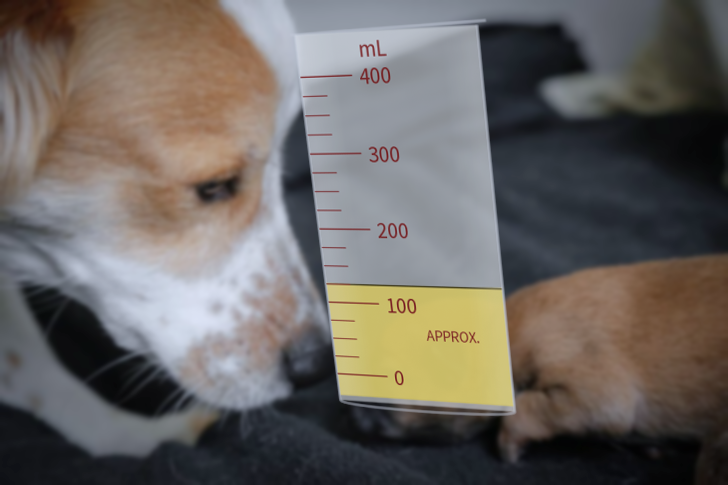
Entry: 125mL
